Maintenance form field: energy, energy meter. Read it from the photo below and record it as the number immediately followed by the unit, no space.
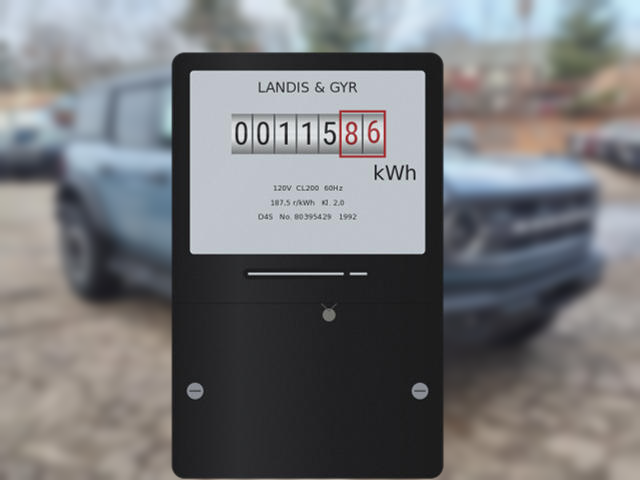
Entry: 115.86kWh
